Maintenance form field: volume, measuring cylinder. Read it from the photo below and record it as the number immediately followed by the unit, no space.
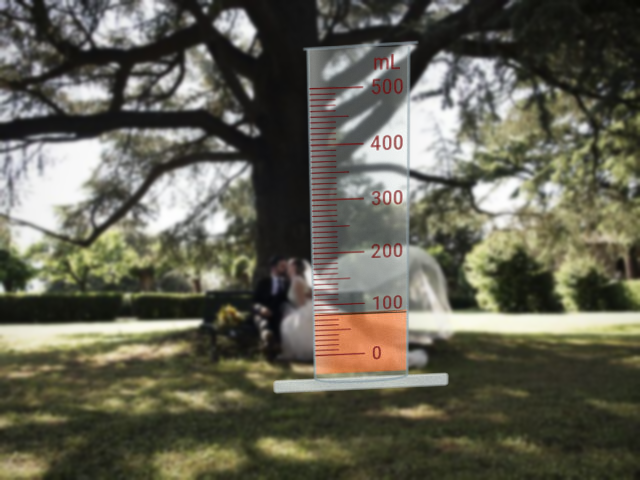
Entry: 80mL
